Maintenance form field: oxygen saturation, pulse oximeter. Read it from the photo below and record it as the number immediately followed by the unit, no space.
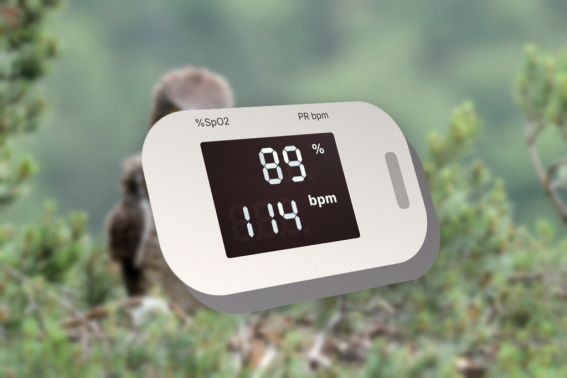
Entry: 89%
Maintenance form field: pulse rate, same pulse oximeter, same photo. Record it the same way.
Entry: 114bpm
